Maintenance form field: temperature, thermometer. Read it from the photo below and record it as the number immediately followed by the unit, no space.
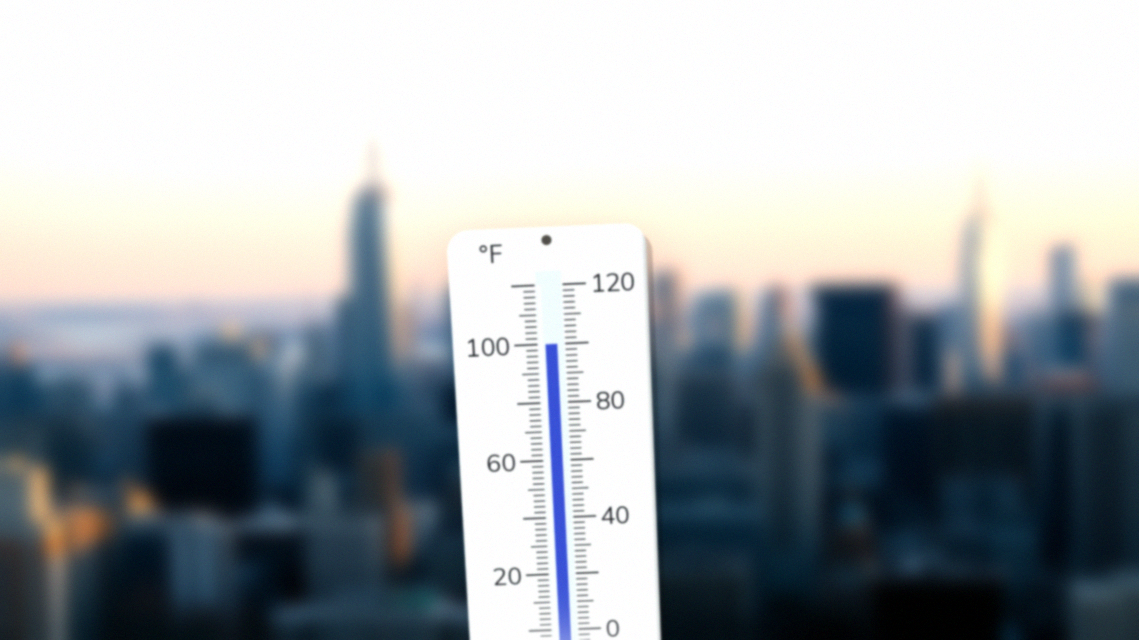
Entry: 100°F
